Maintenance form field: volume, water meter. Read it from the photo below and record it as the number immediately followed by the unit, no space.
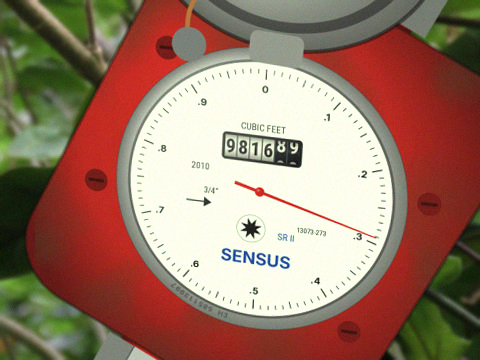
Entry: 981689.29ft³
